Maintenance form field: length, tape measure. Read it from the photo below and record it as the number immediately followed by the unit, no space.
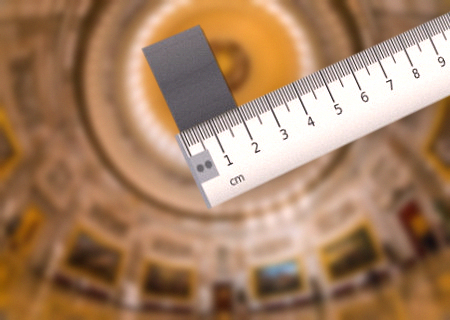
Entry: 2cm
